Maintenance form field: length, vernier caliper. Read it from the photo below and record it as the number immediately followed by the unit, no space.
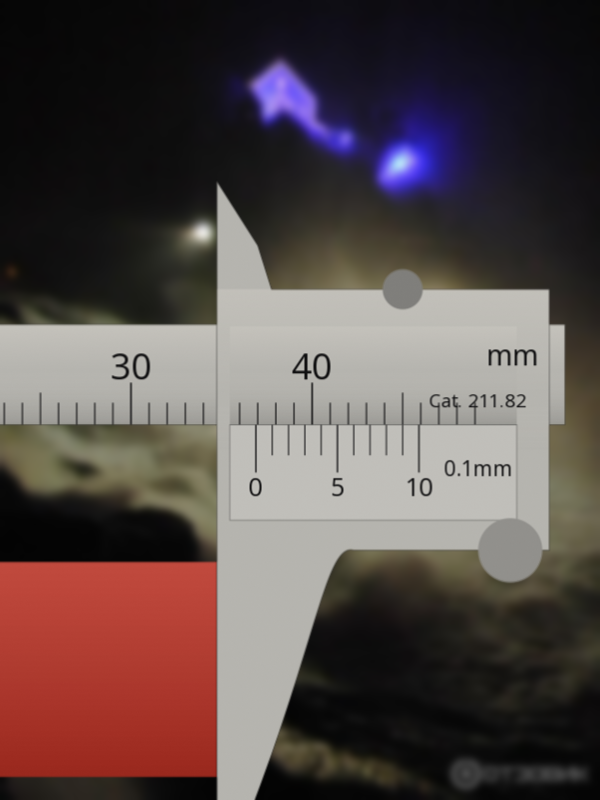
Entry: 36.9mm
